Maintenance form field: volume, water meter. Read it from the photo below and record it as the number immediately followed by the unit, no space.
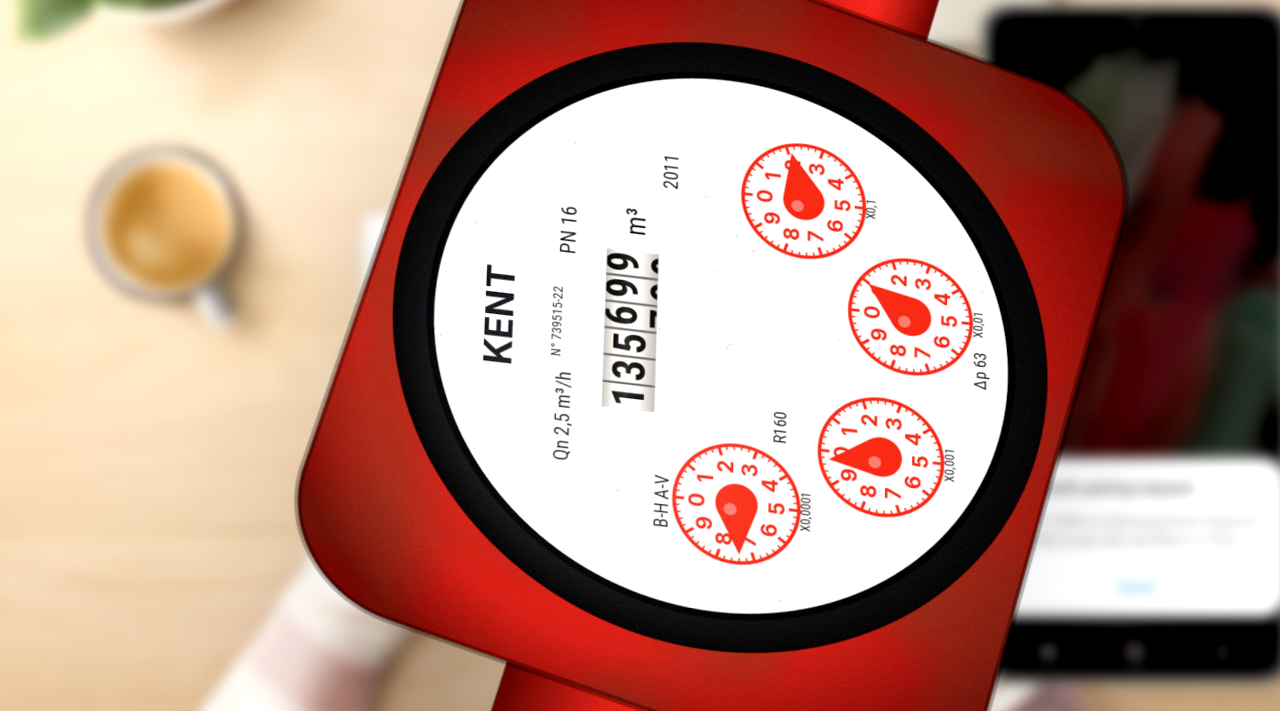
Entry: 135699.2097m³
